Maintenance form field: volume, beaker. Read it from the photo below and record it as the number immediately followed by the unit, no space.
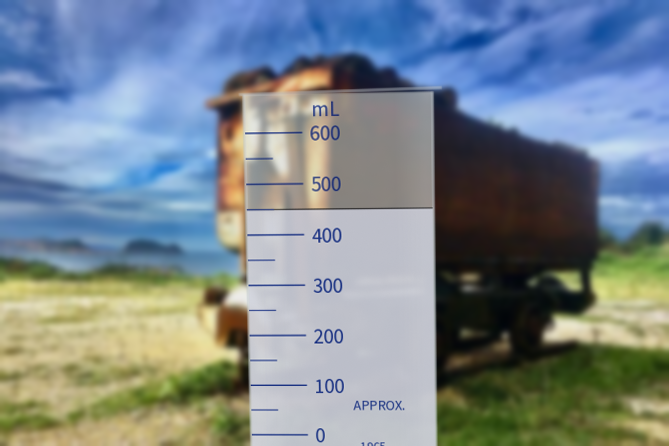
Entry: 450mL
